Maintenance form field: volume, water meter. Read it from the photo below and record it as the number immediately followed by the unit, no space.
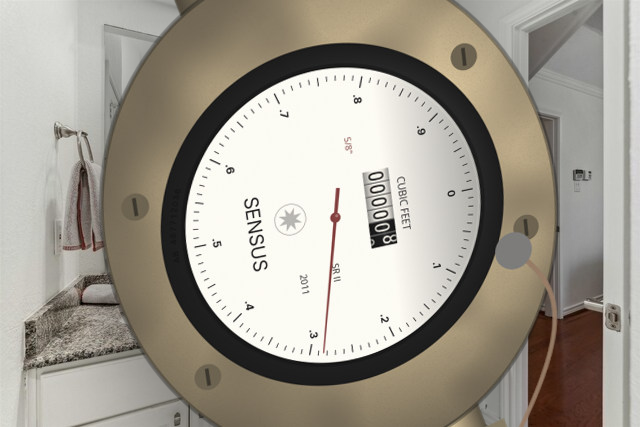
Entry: 8.28ft³
